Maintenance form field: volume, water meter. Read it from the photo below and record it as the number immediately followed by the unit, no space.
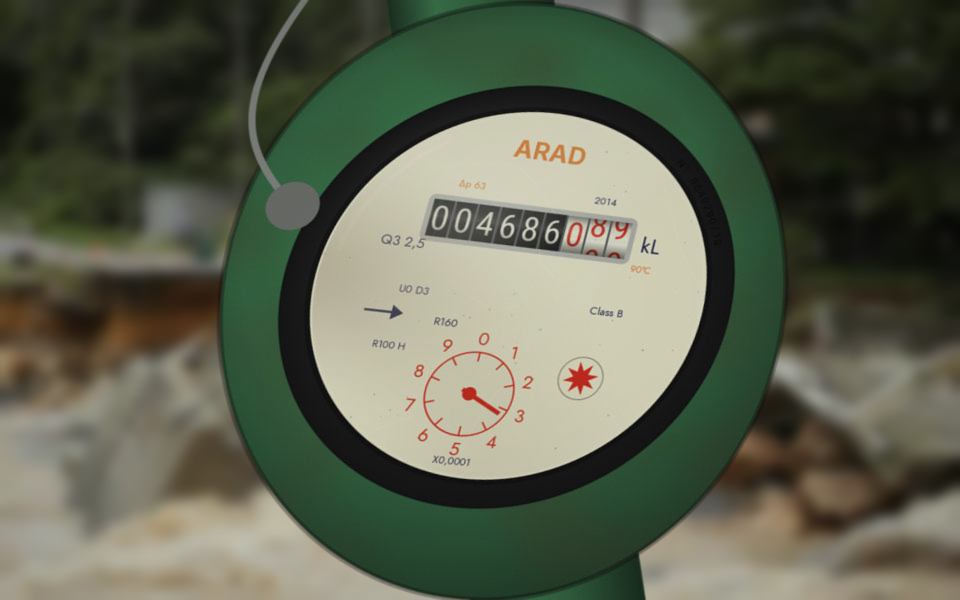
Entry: 4686.0893kL
